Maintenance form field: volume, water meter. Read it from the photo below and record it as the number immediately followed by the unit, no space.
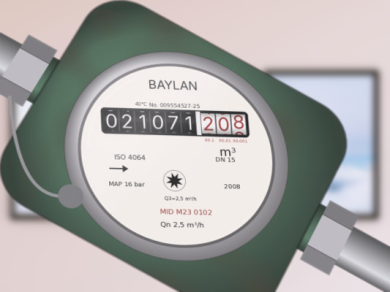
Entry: 21071.208m³
